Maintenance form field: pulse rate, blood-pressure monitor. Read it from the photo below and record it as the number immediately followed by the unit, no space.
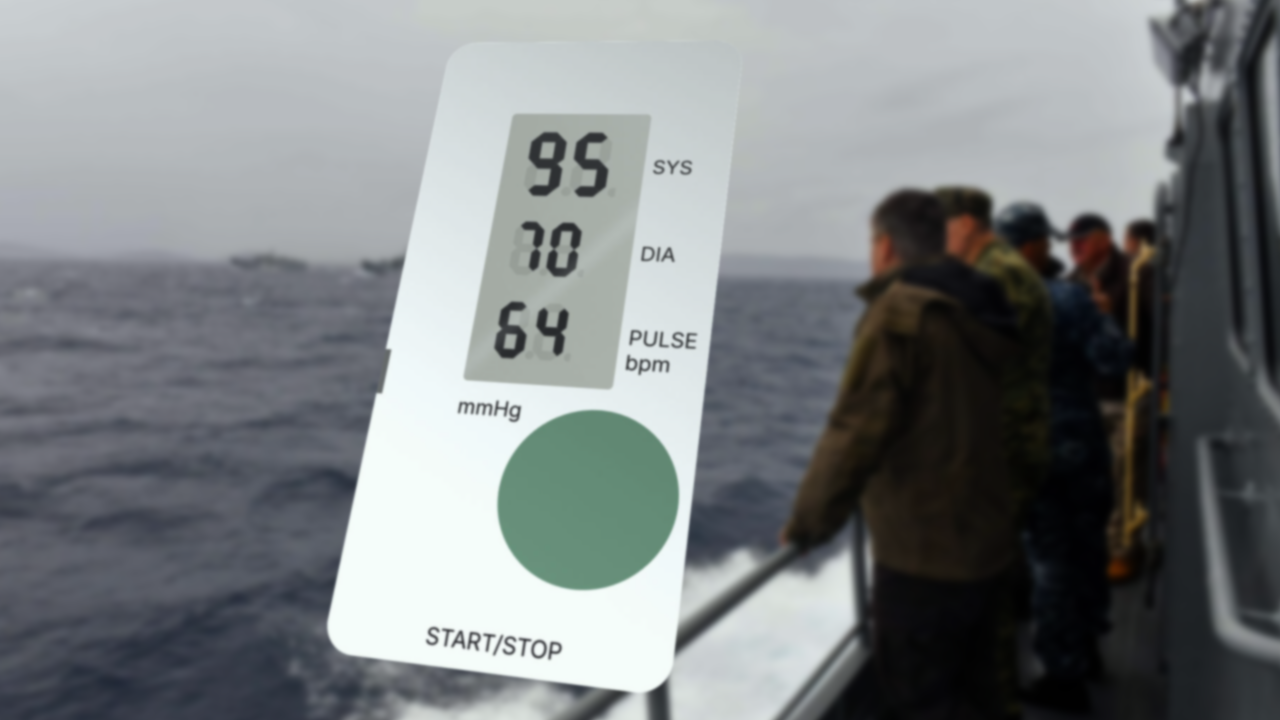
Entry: 64bpm
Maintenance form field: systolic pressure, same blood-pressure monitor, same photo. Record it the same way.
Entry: 95mmHg
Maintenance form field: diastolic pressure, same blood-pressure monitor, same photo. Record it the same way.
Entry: 70mmHg
